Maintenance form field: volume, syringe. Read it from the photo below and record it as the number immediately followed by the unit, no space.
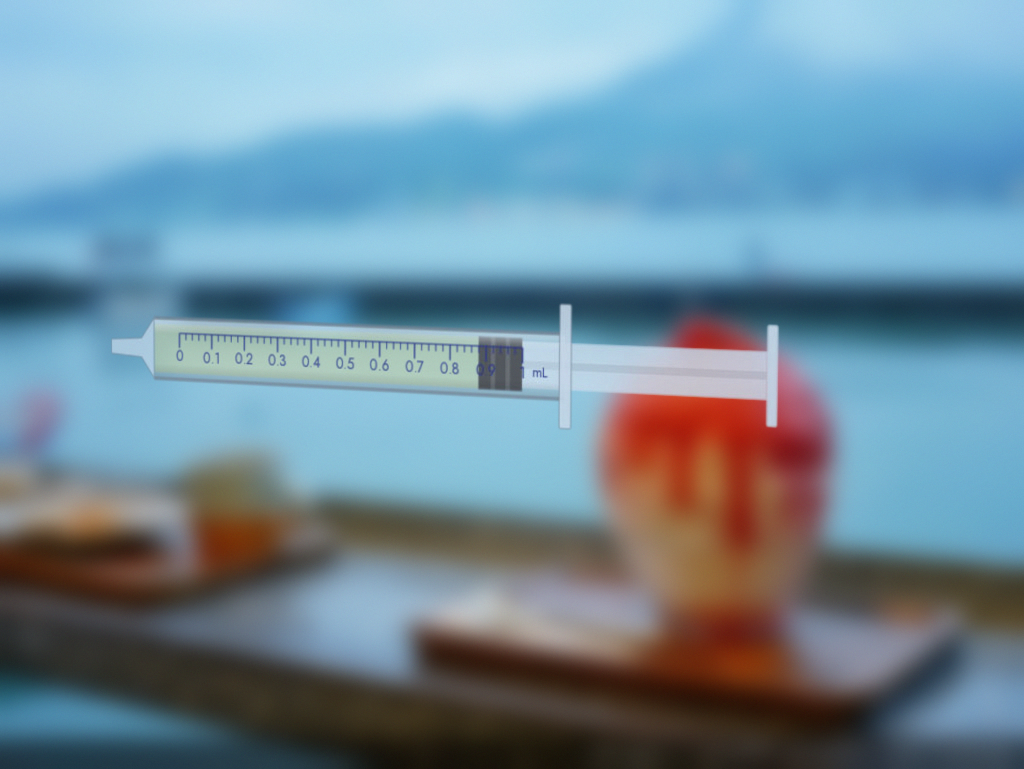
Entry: 0.88mL
